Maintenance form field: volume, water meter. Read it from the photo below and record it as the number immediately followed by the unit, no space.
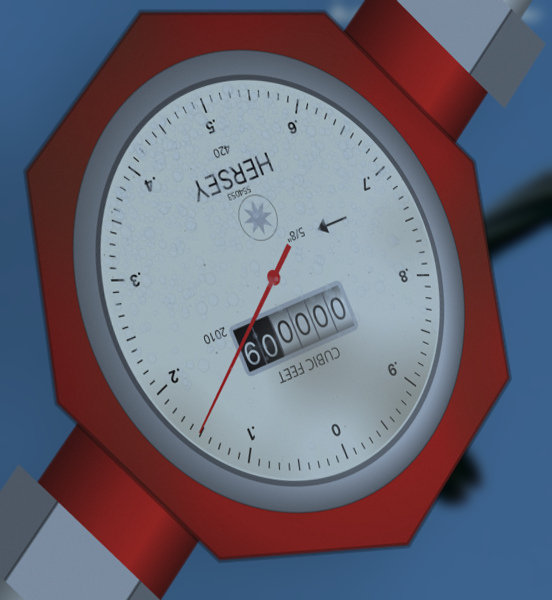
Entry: 9.15ft³
